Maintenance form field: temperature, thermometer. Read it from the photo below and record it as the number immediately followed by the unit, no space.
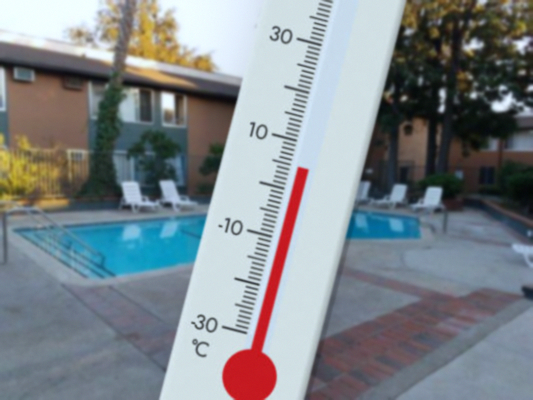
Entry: 5°C
